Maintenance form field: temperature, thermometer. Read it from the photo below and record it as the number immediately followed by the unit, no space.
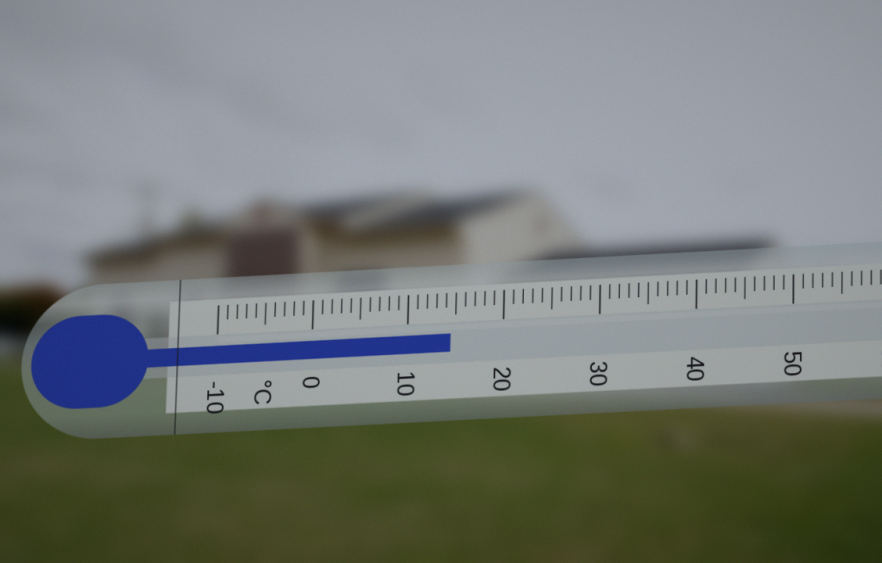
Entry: 14.5°C
